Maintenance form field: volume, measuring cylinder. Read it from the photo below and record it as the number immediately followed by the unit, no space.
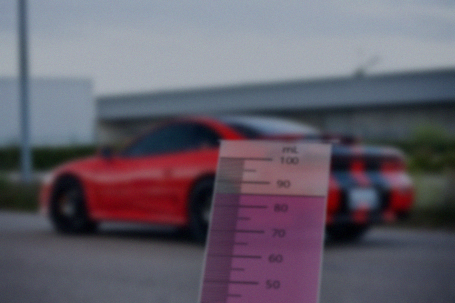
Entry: 85mL
